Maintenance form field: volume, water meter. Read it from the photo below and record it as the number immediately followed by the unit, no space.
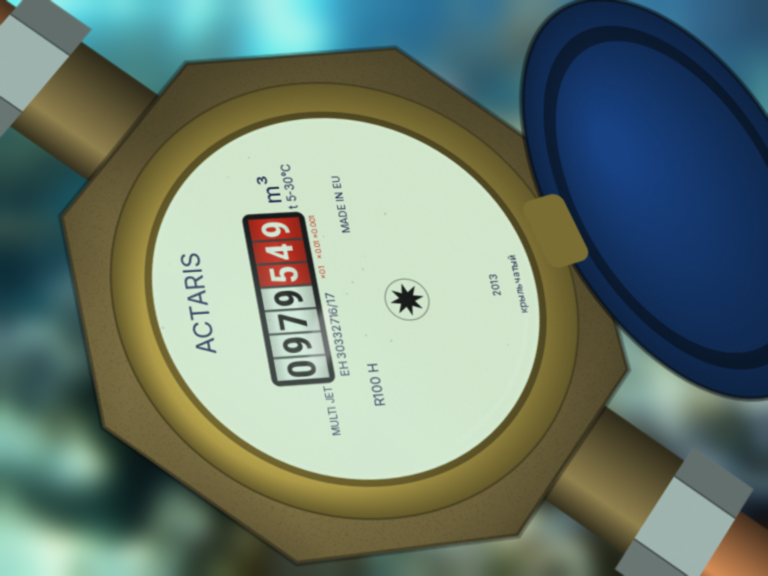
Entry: 979.549m³
